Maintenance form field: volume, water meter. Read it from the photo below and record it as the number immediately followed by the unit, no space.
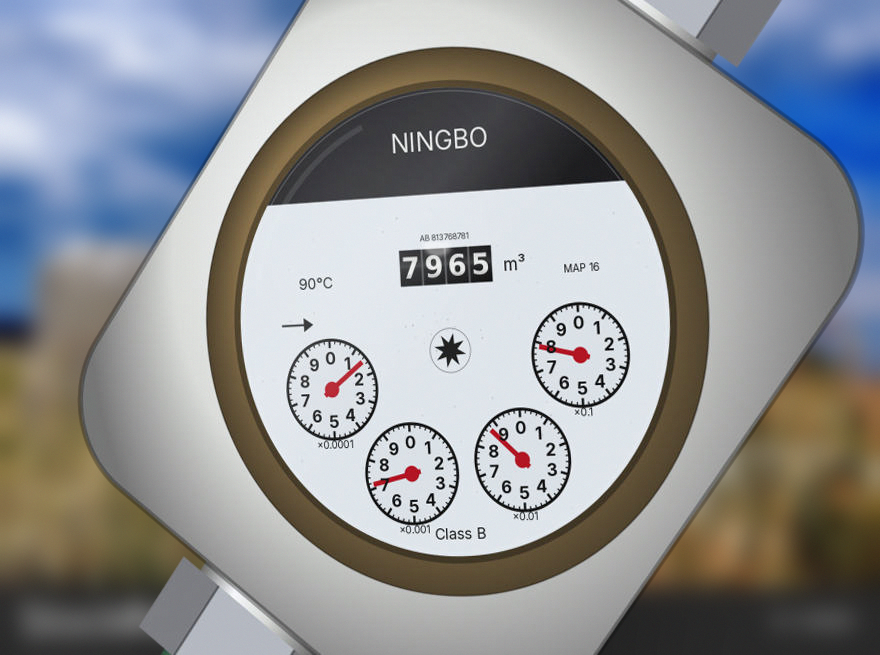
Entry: 7965.7871m³
